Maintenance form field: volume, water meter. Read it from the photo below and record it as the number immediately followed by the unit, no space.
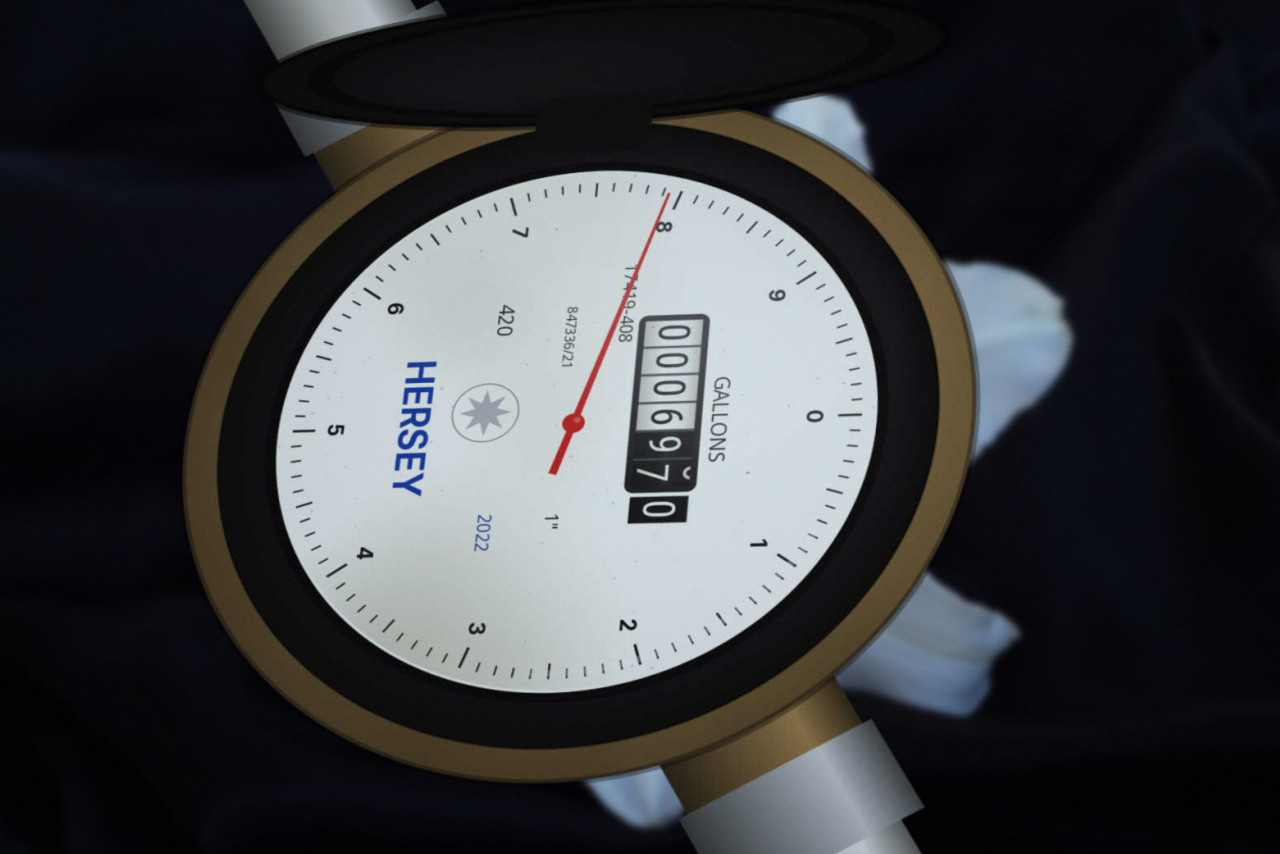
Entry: 6967.9gal
